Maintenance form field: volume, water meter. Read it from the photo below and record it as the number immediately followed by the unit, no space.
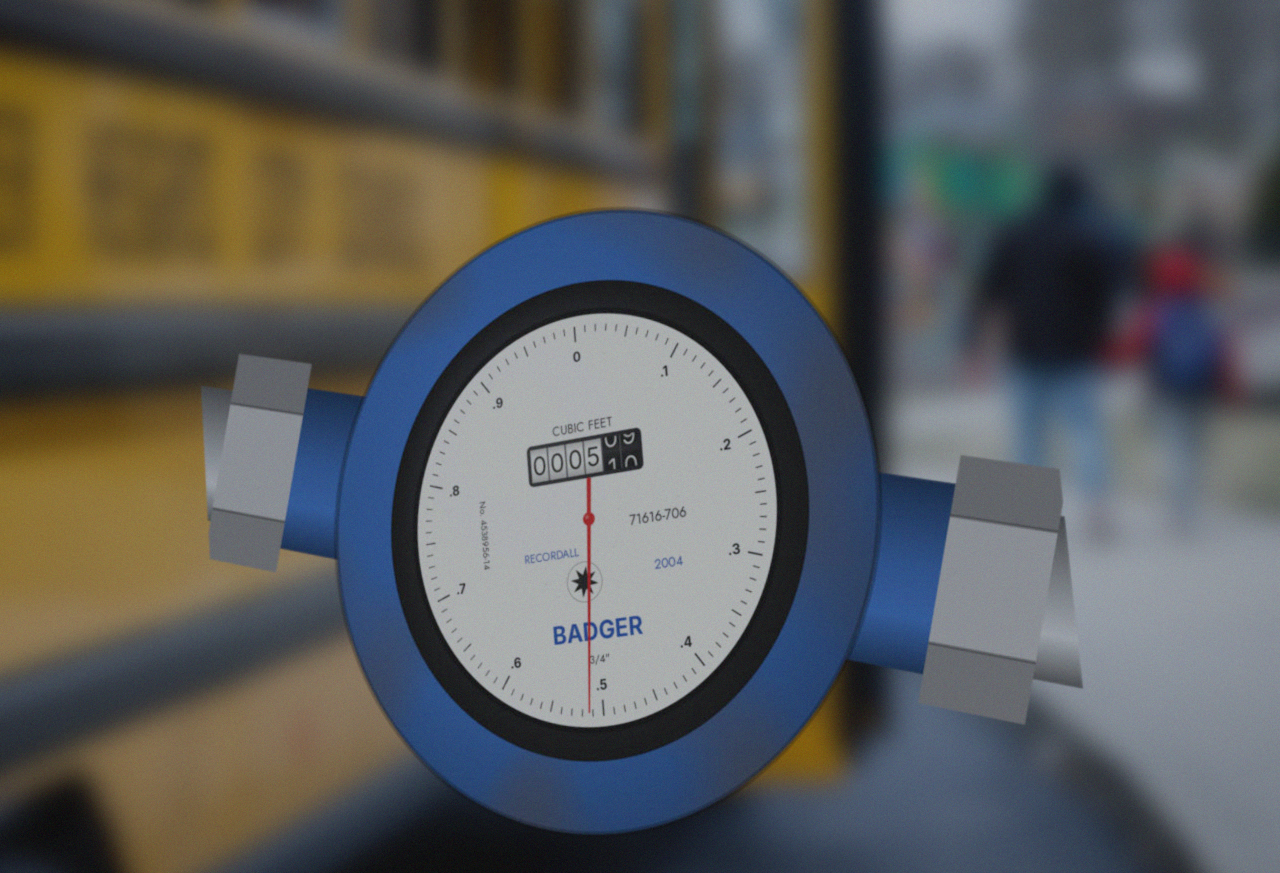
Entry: 509.51ft³
